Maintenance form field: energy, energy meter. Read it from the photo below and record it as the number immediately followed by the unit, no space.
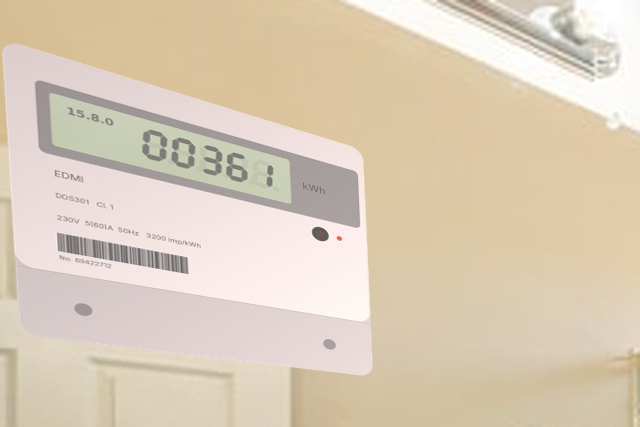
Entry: 361kWh
